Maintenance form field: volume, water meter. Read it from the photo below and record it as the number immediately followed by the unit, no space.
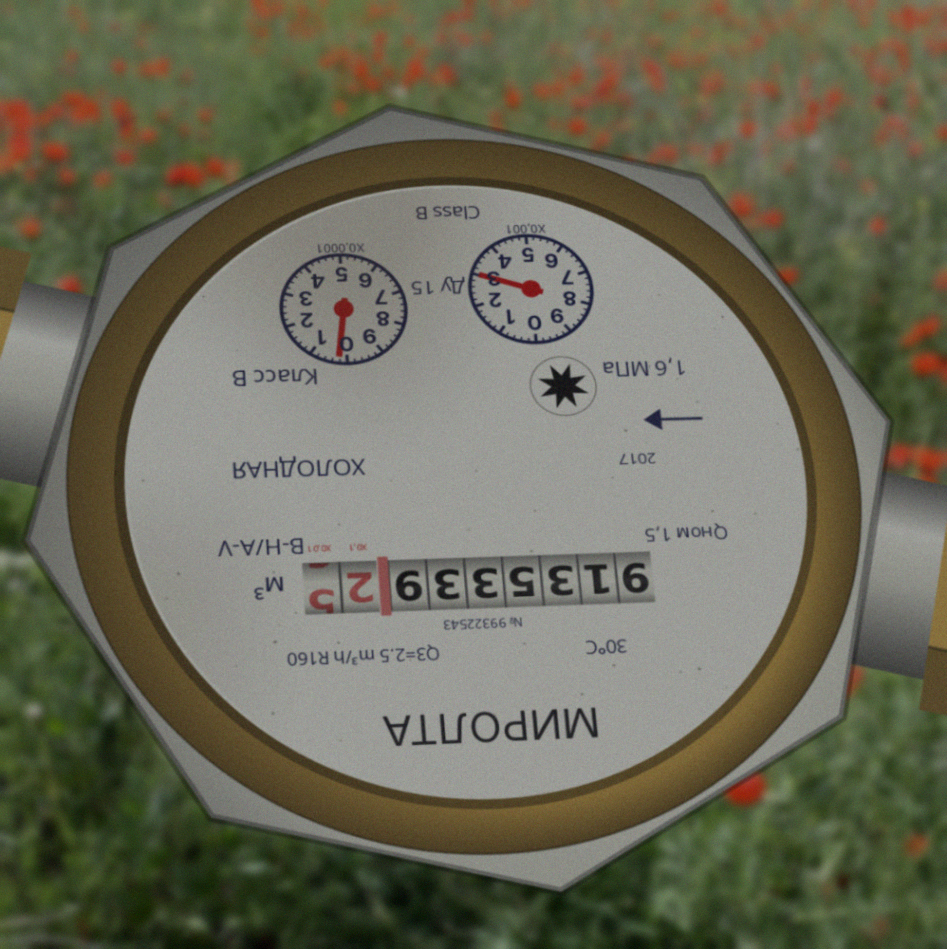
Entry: 9135339.2530m³
